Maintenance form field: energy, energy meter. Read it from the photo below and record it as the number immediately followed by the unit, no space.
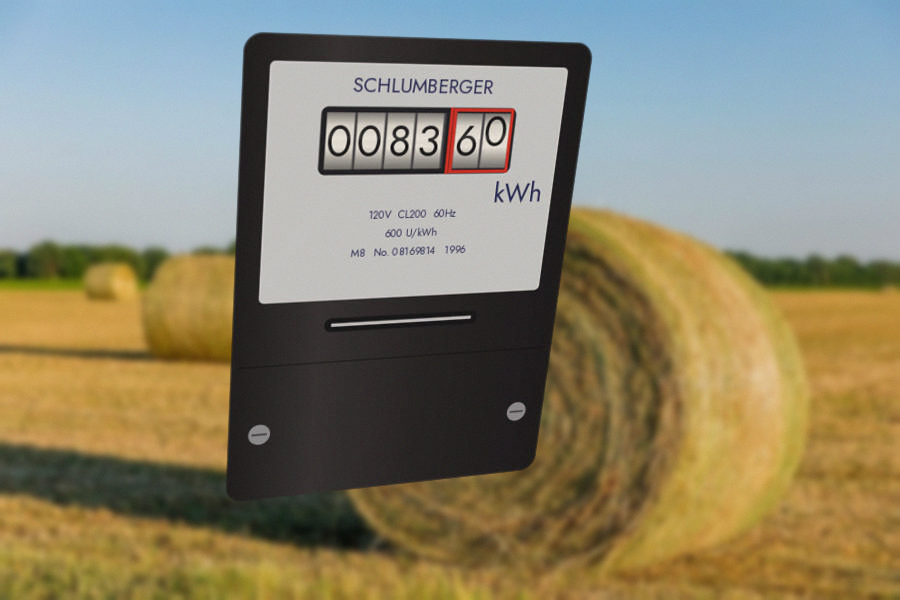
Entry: 83.60kWh
